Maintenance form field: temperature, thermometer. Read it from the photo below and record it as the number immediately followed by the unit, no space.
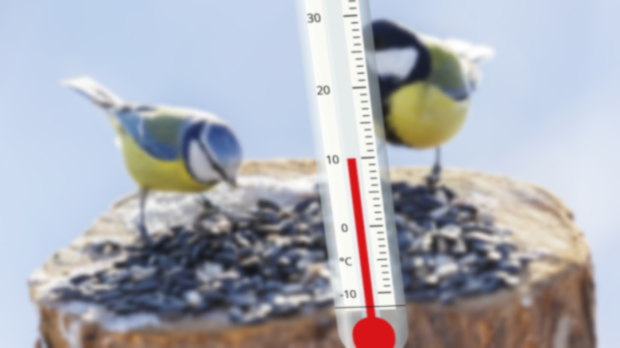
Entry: 10°C
